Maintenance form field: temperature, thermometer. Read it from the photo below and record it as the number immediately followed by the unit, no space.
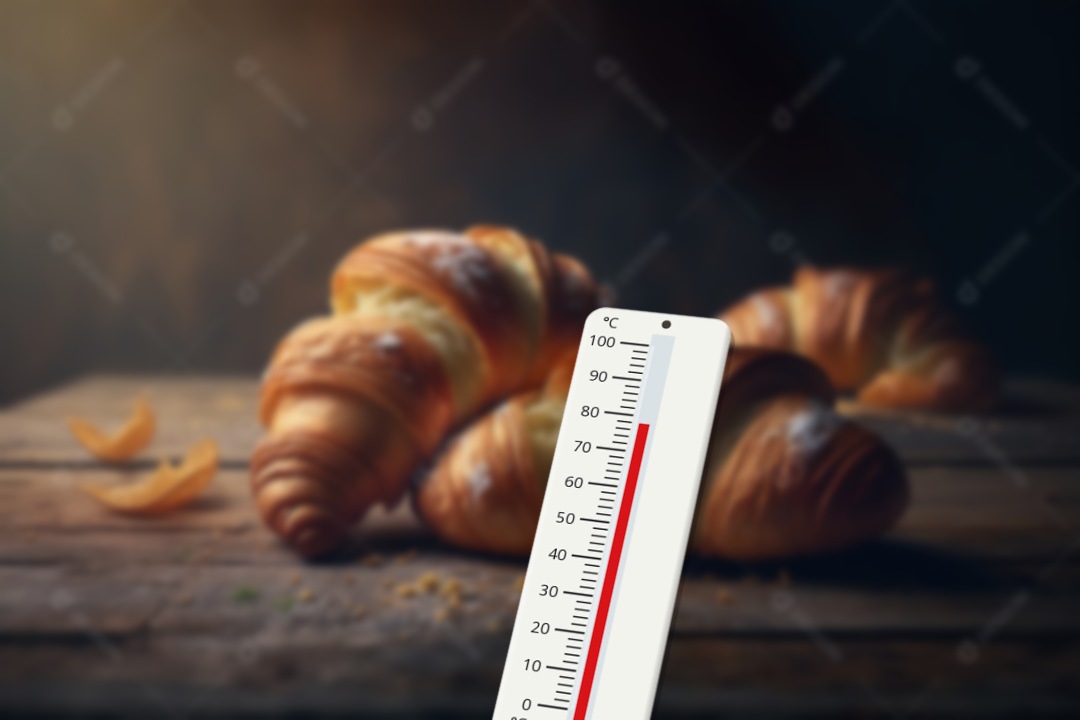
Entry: 78°C
